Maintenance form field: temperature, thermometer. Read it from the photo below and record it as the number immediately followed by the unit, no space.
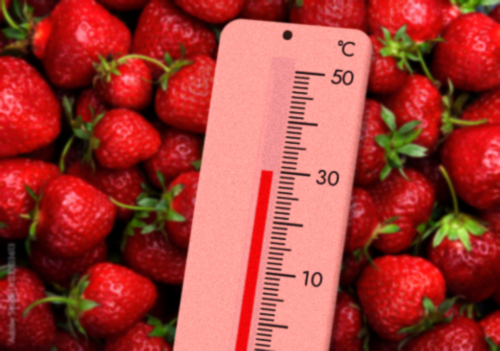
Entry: 30°C
